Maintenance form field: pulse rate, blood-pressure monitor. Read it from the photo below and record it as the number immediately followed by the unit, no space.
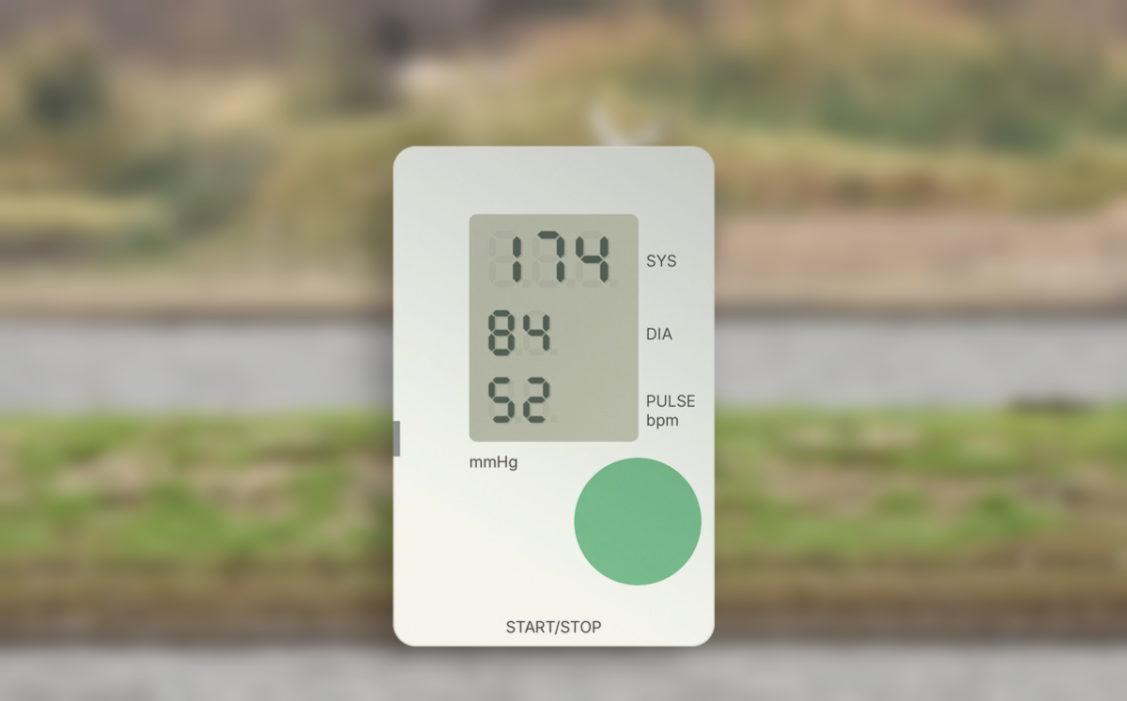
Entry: 52bpm
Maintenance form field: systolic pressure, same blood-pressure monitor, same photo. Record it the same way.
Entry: 174mmHg
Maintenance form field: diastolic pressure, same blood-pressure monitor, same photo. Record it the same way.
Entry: 84mmHg
